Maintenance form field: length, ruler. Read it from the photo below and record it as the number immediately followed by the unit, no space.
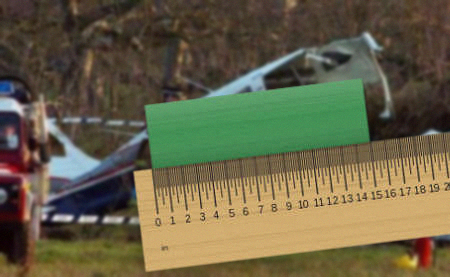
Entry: 15in
